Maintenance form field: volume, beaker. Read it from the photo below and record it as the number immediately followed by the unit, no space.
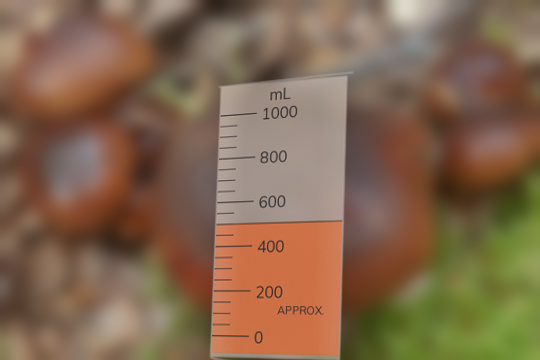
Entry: 500mL
